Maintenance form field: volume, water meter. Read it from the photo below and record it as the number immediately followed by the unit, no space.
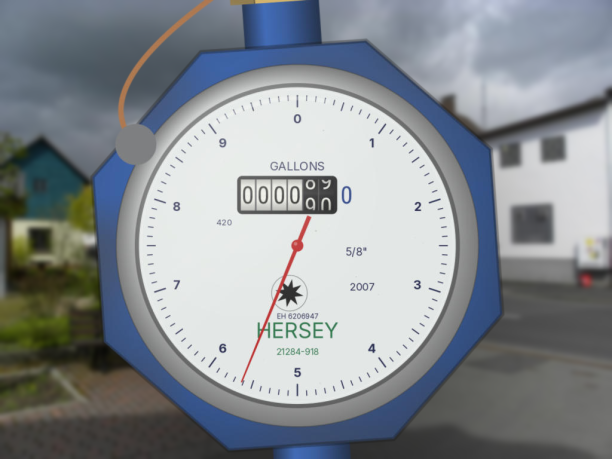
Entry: 895.6gal
